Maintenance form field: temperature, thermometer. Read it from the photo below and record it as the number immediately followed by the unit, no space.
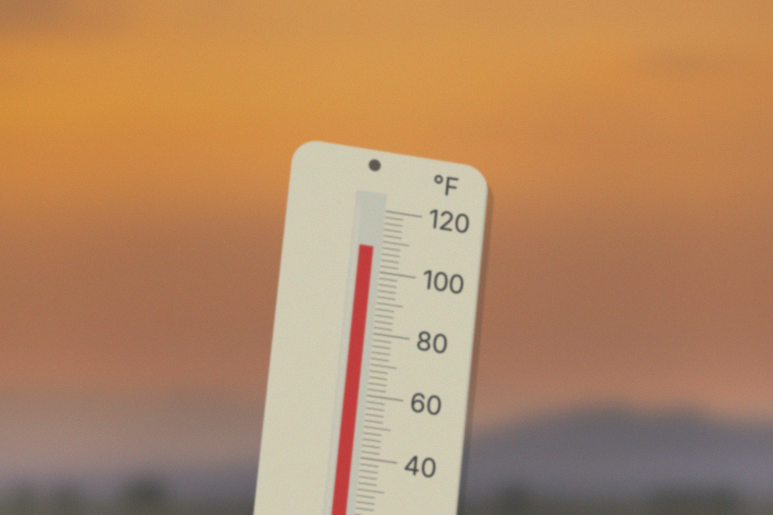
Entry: 108°F
